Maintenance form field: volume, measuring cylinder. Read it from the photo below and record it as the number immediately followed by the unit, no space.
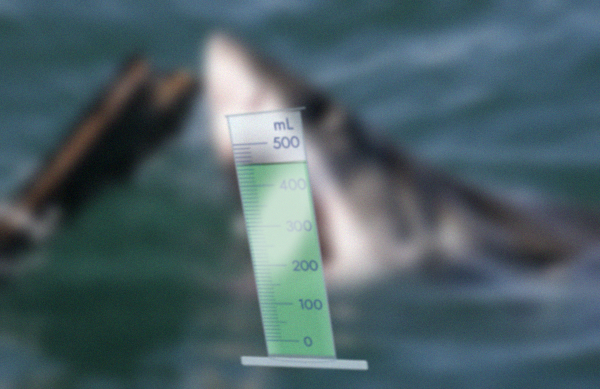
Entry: 450mL
